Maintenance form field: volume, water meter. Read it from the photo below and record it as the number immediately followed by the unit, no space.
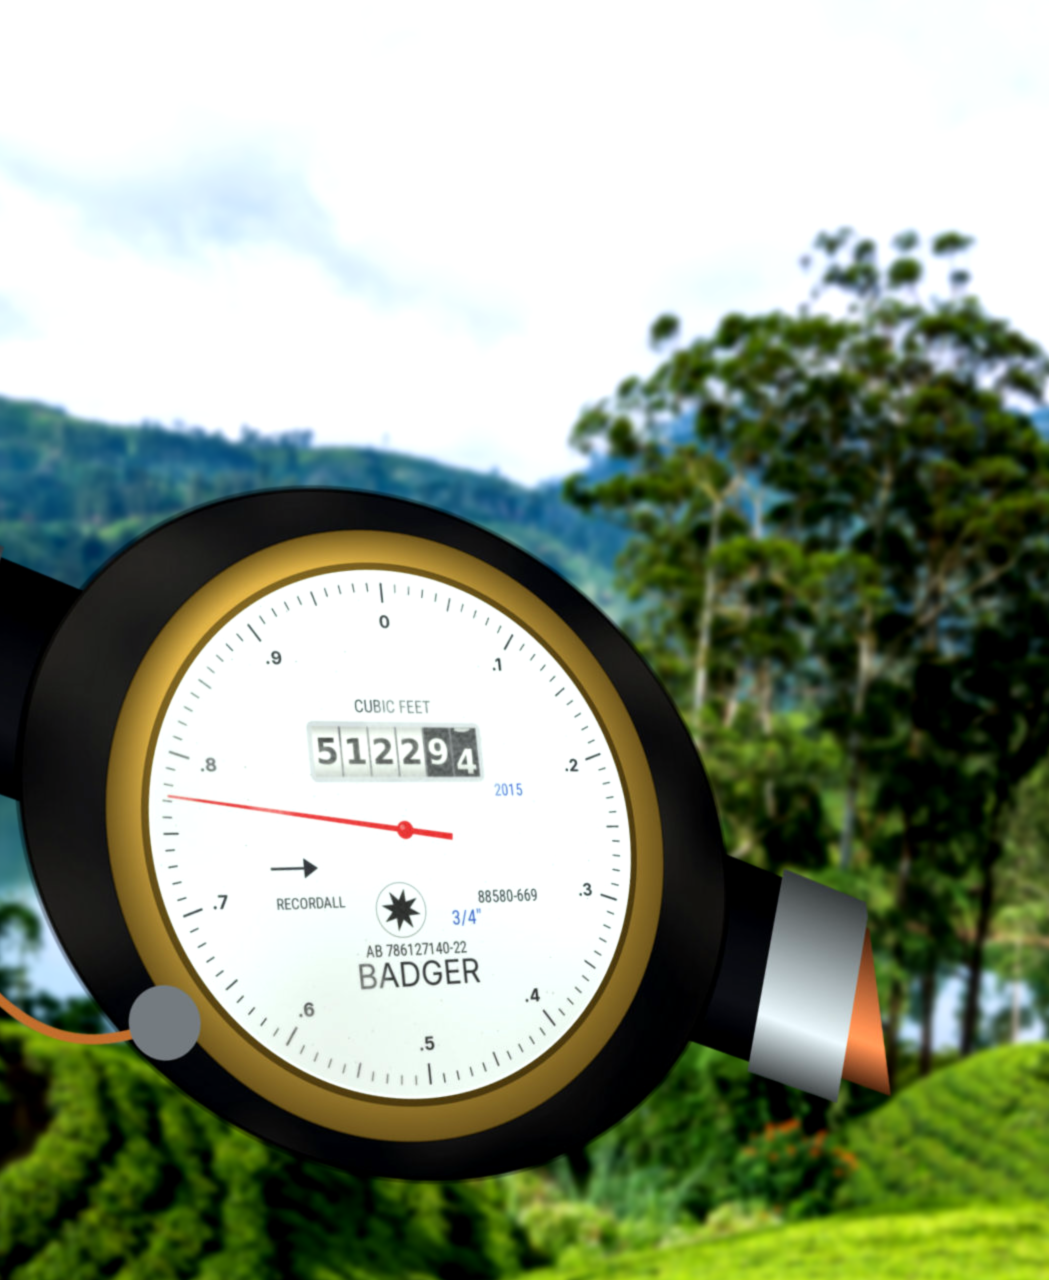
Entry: 512293.77ft³
